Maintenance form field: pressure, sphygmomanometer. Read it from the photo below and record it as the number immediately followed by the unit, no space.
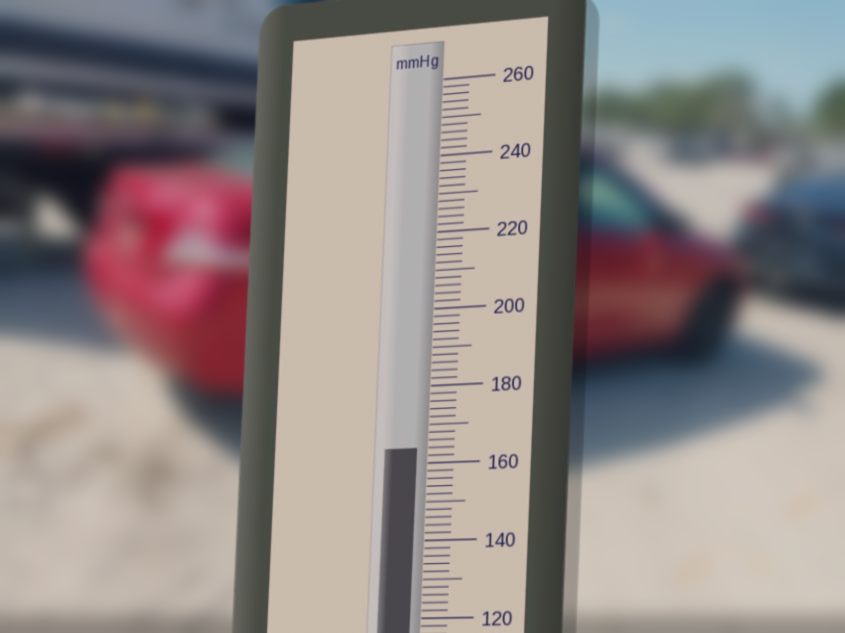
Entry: 164mmHg
